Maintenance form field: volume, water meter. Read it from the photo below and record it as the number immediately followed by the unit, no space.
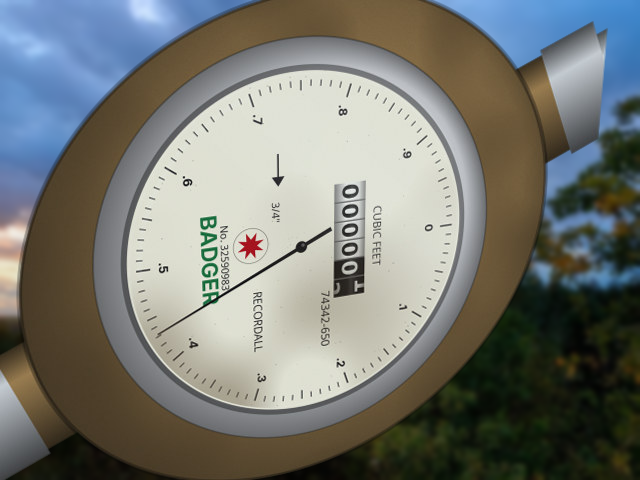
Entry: 1.43ft³
